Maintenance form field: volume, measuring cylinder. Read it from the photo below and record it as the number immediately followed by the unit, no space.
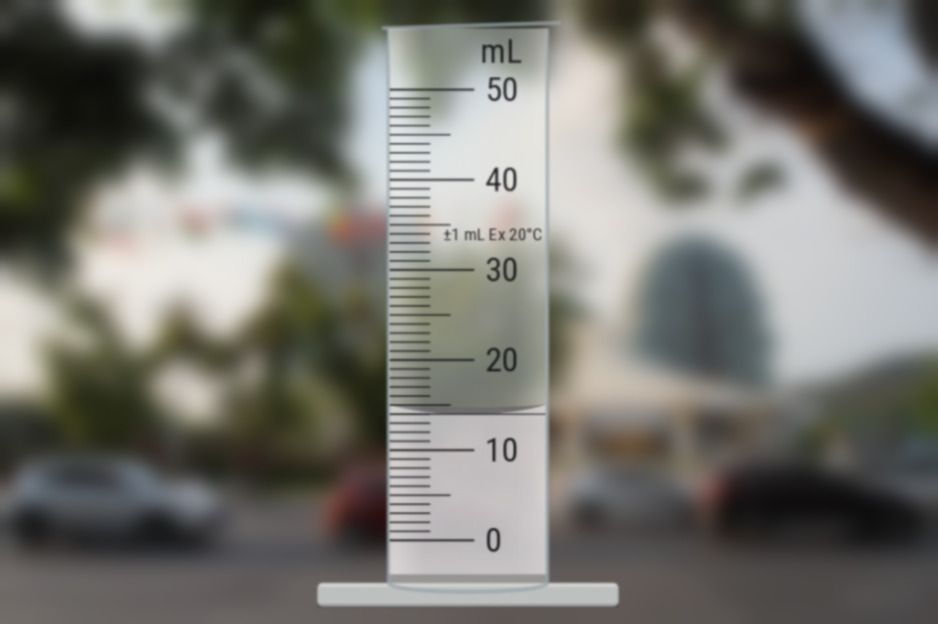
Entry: 14mL
